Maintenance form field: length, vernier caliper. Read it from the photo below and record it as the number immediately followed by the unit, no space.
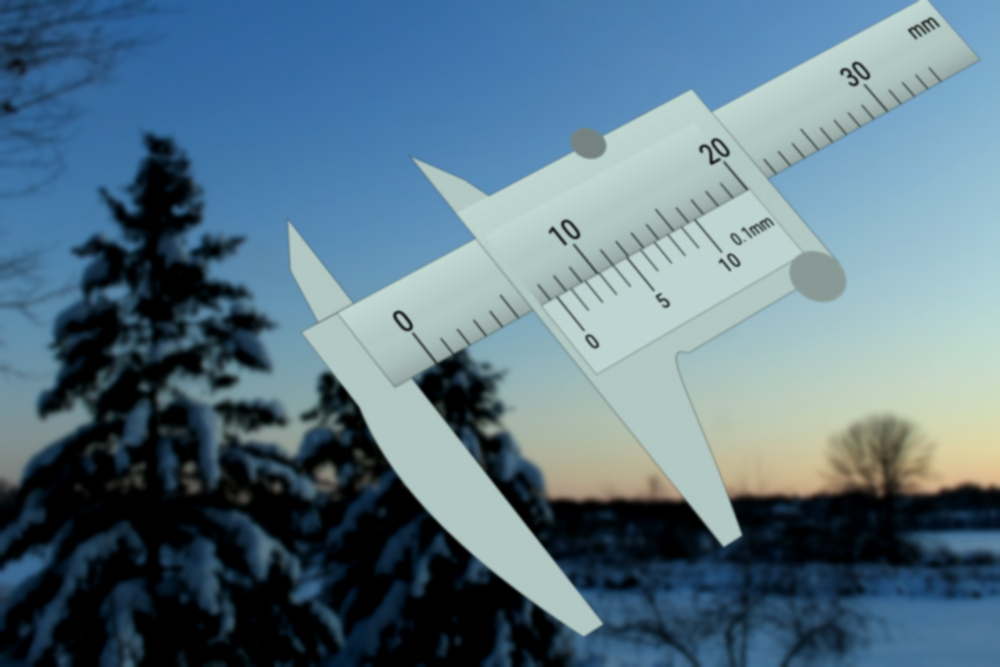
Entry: 7.4mm
